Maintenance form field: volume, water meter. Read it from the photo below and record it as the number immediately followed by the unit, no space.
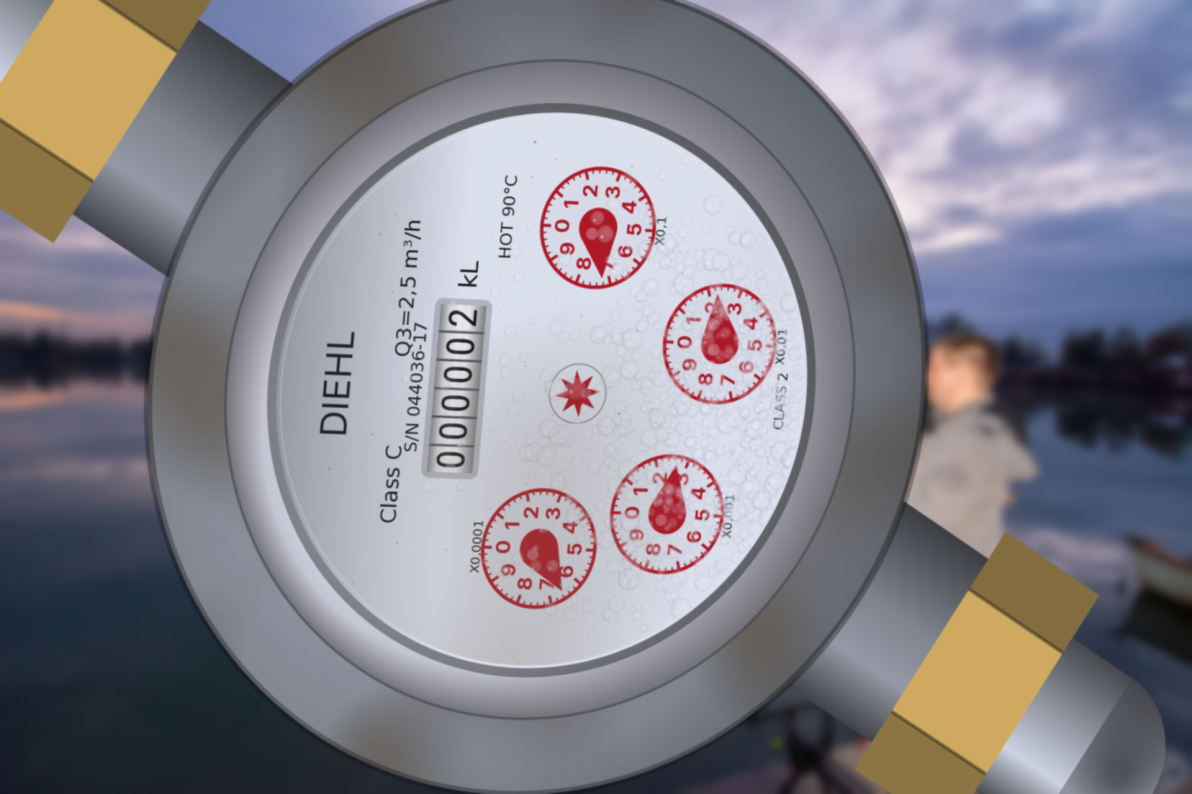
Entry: 2.7226kL
